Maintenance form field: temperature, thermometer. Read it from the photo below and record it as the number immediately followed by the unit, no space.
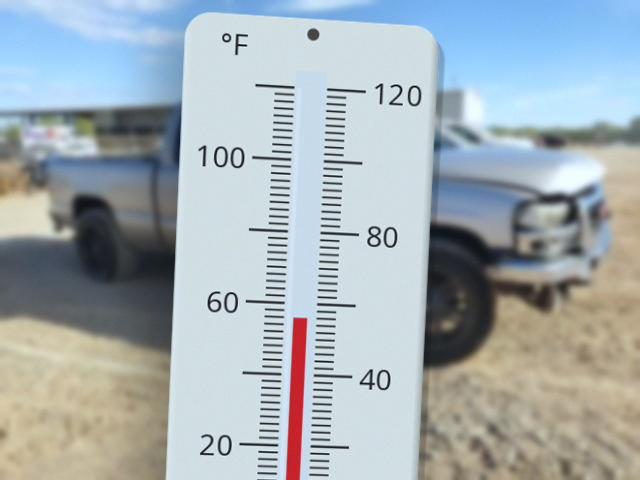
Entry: 56°F
